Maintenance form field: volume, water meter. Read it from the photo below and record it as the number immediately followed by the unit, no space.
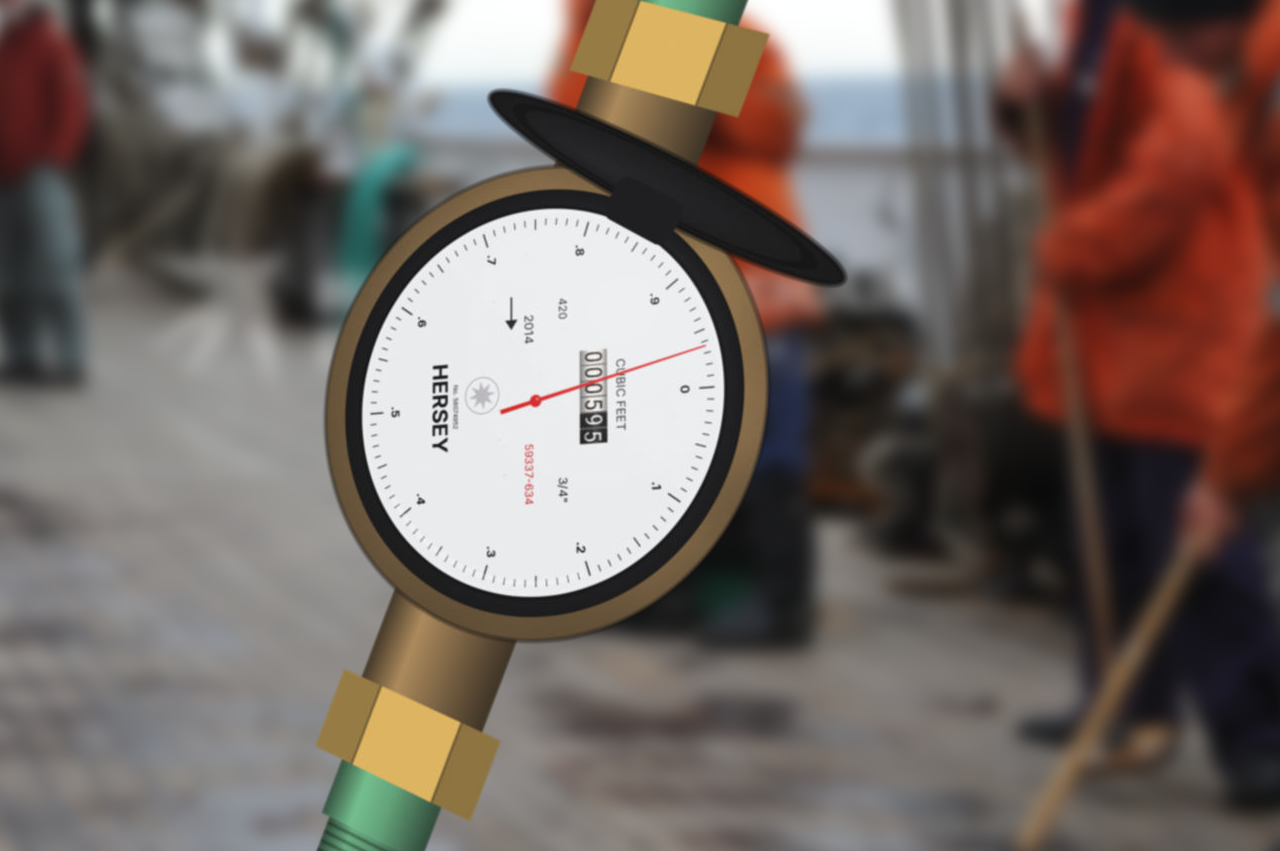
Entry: 594.96ft³
